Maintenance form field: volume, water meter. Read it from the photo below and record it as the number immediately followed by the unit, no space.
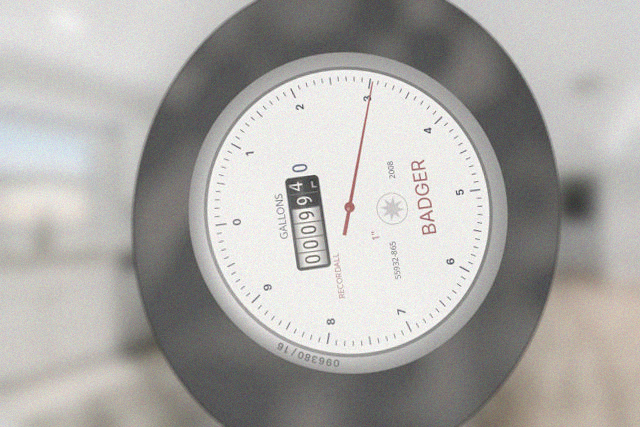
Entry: 9943.0gal
